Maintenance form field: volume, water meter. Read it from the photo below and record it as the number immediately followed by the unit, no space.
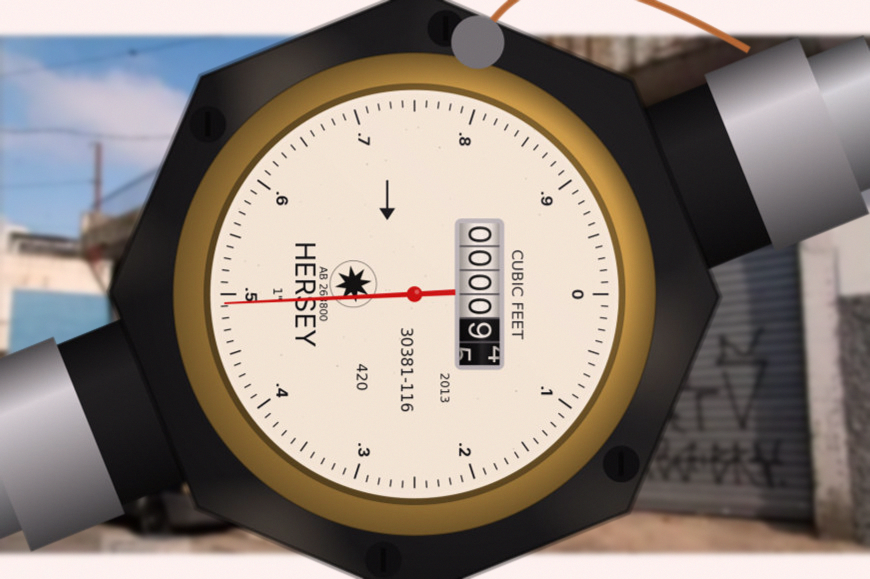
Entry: 94.49ft³
